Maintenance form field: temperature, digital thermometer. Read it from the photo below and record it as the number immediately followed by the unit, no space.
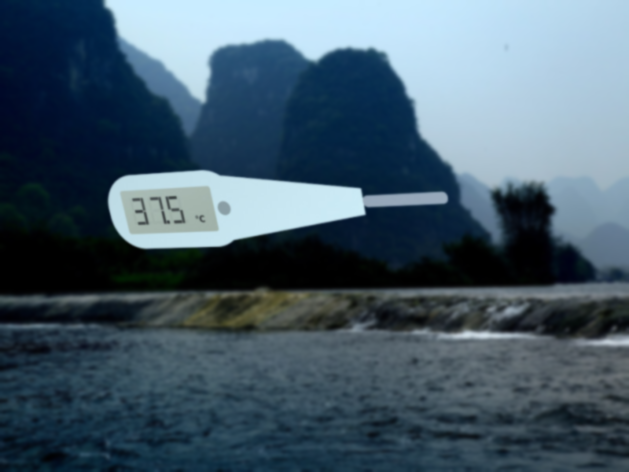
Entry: 37.5°C
